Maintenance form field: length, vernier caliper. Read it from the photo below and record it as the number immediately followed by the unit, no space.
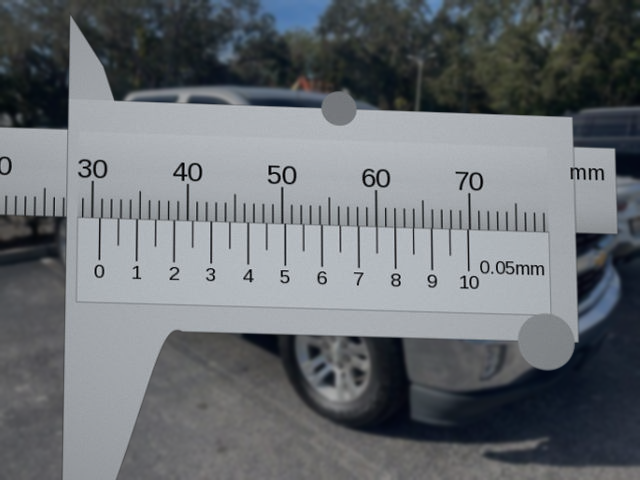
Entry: 30.8mm
